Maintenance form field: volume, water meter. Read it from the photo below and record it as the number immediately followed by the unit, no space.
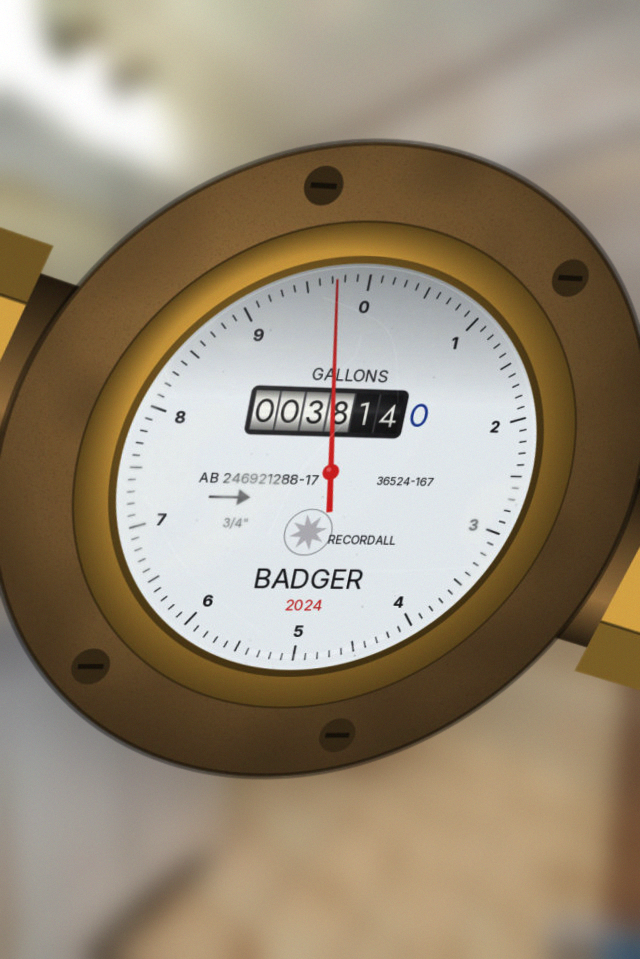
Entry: 38139.7gal
